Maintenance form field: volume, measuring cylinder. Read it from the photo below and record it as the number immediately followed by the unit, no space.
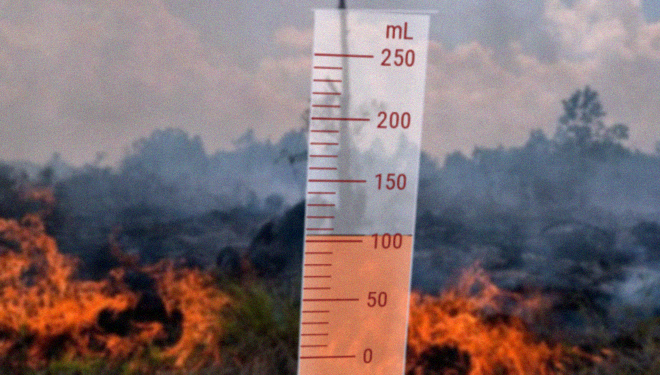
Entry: 105mL
